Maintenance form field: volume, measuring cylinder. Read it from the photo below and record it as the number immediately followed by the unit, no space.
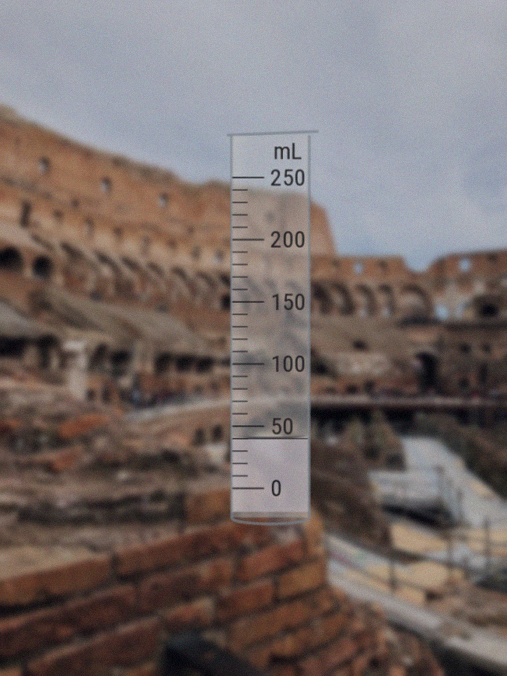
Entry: 40mL
